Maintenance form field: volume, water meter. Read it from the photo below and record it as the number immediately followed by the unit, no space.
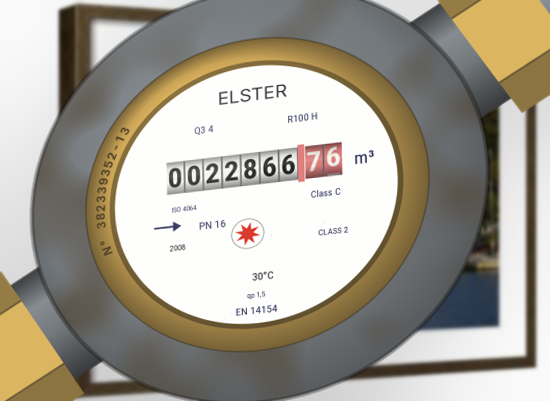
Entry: 22866.76m³
